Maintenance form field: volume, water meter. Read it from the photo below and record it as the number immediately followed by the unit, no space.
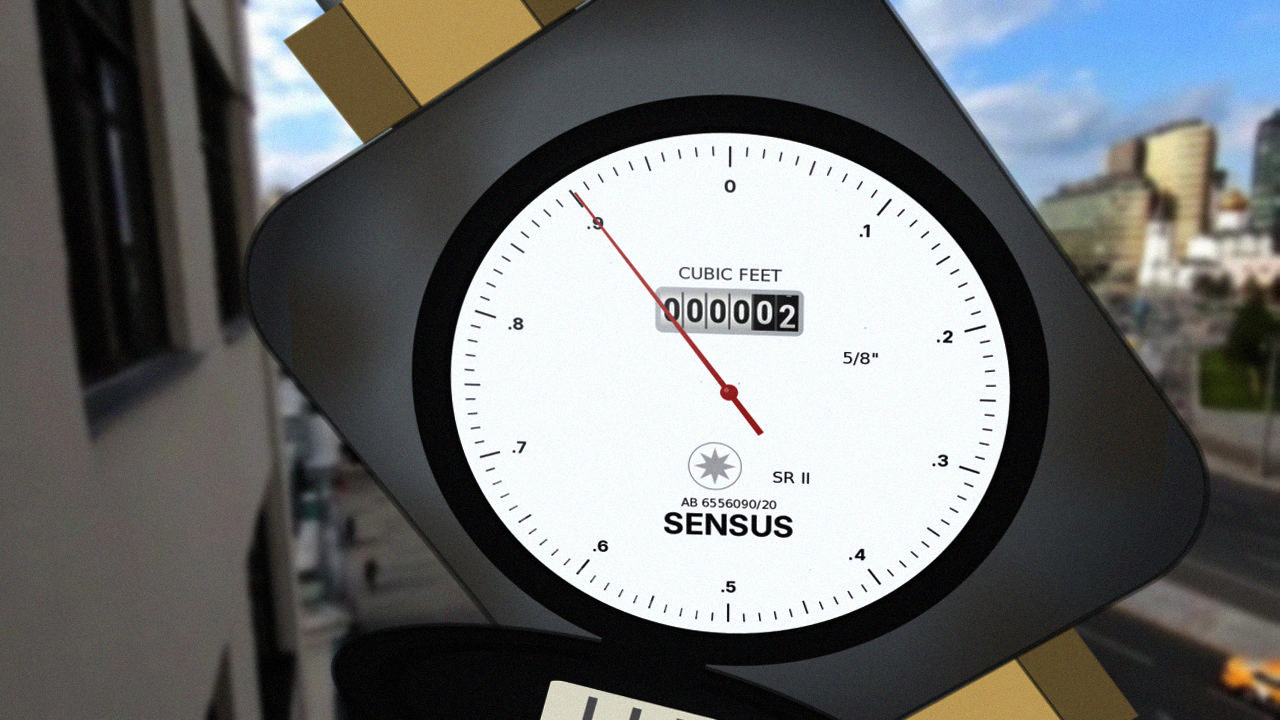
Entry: 1.90ft³
